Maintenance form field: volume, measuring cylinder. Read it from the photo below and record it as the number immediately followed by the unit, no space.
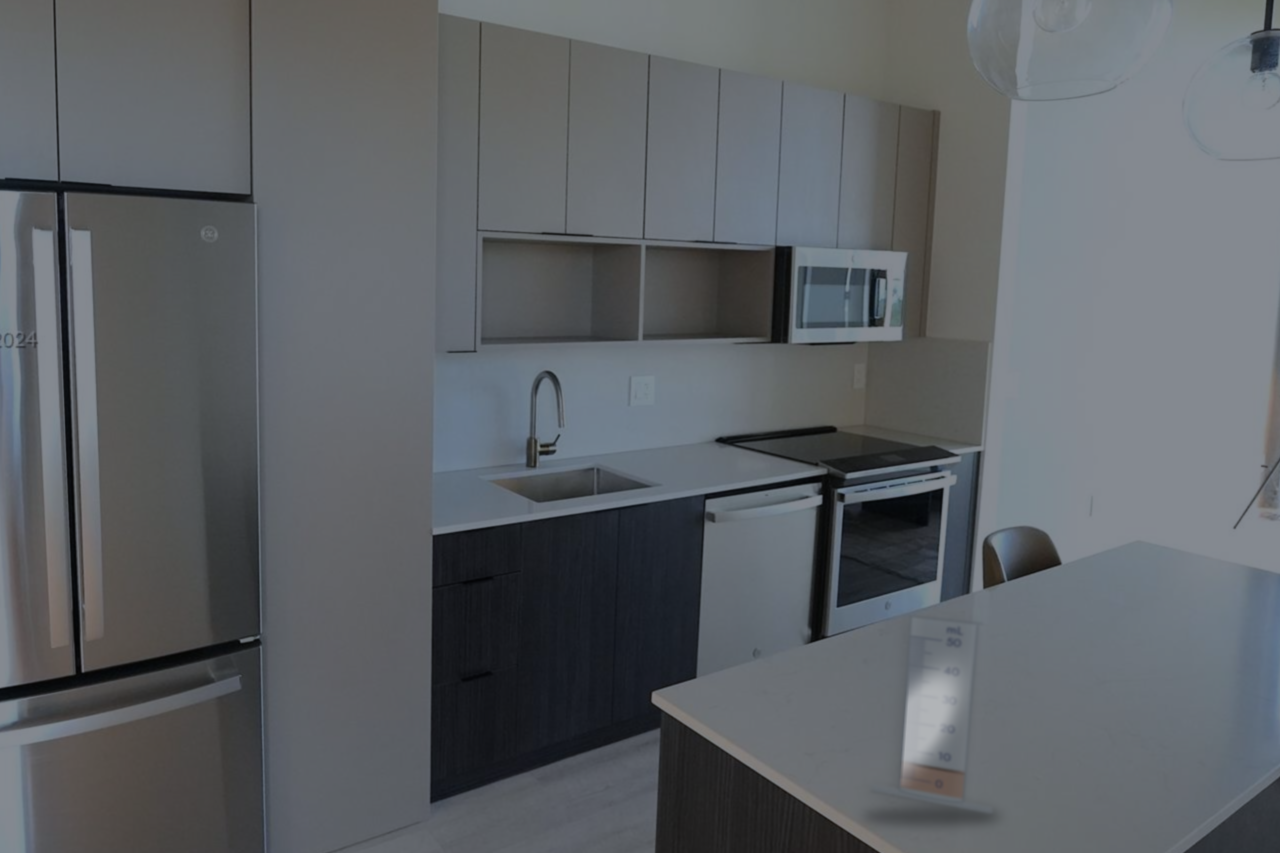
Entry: 5mL
